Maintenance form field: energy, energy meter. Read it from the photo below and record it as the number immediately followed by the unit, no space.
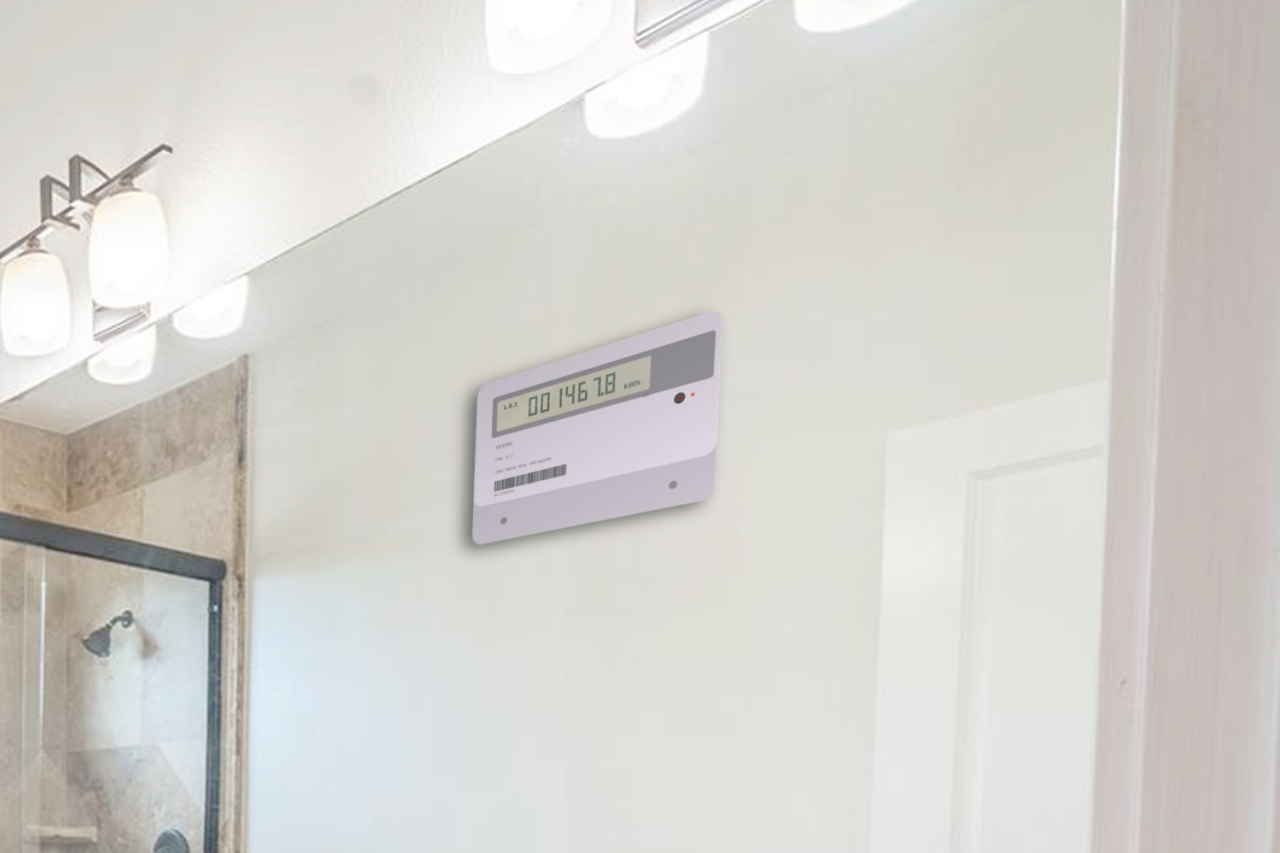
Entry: 1467.8kWh
